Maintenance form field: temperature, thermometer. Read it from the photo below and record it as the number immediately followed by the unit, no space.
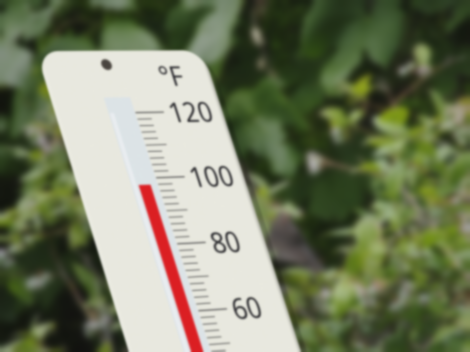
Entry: 98°F
